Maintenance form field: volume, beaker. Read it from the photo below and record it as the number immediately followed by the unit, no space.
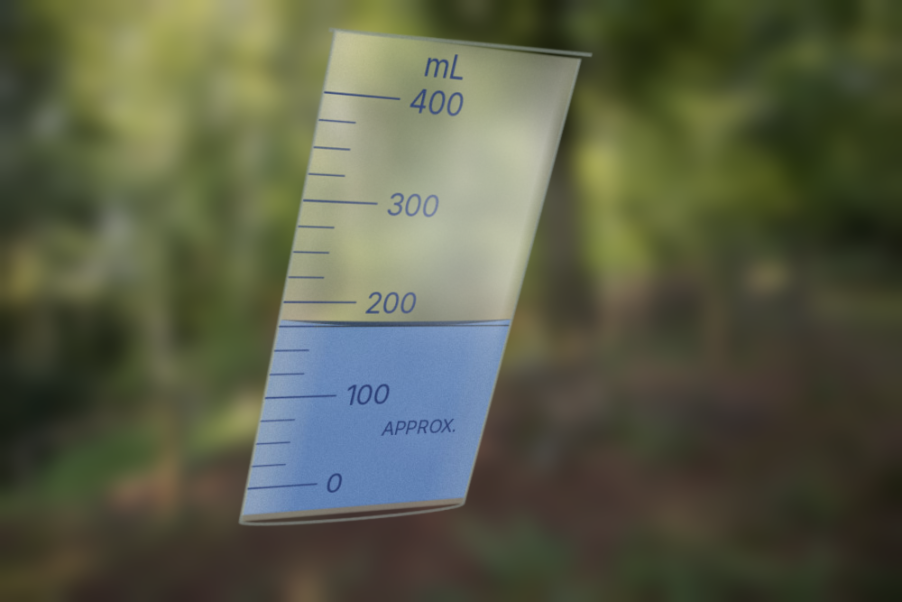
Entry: 175mL
